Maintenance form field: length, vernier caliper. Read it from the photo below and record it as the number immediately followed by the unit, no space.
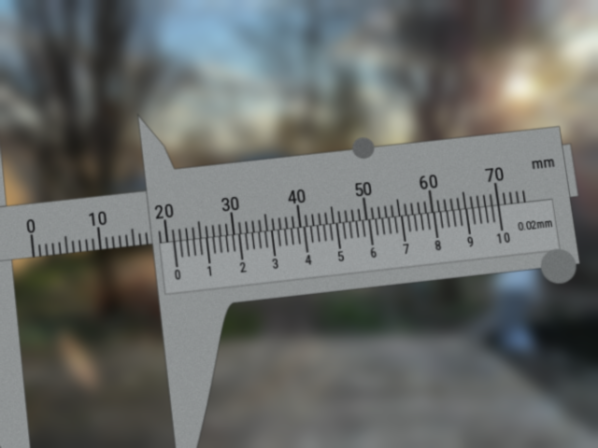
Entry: 21.0mm
